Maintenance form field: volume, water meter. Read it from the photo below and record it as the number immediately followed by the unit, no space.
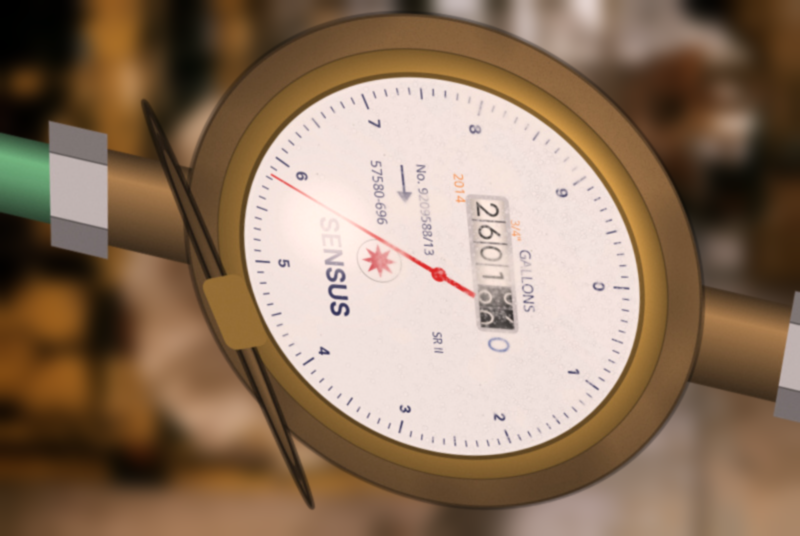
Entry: 2601895.8gal
